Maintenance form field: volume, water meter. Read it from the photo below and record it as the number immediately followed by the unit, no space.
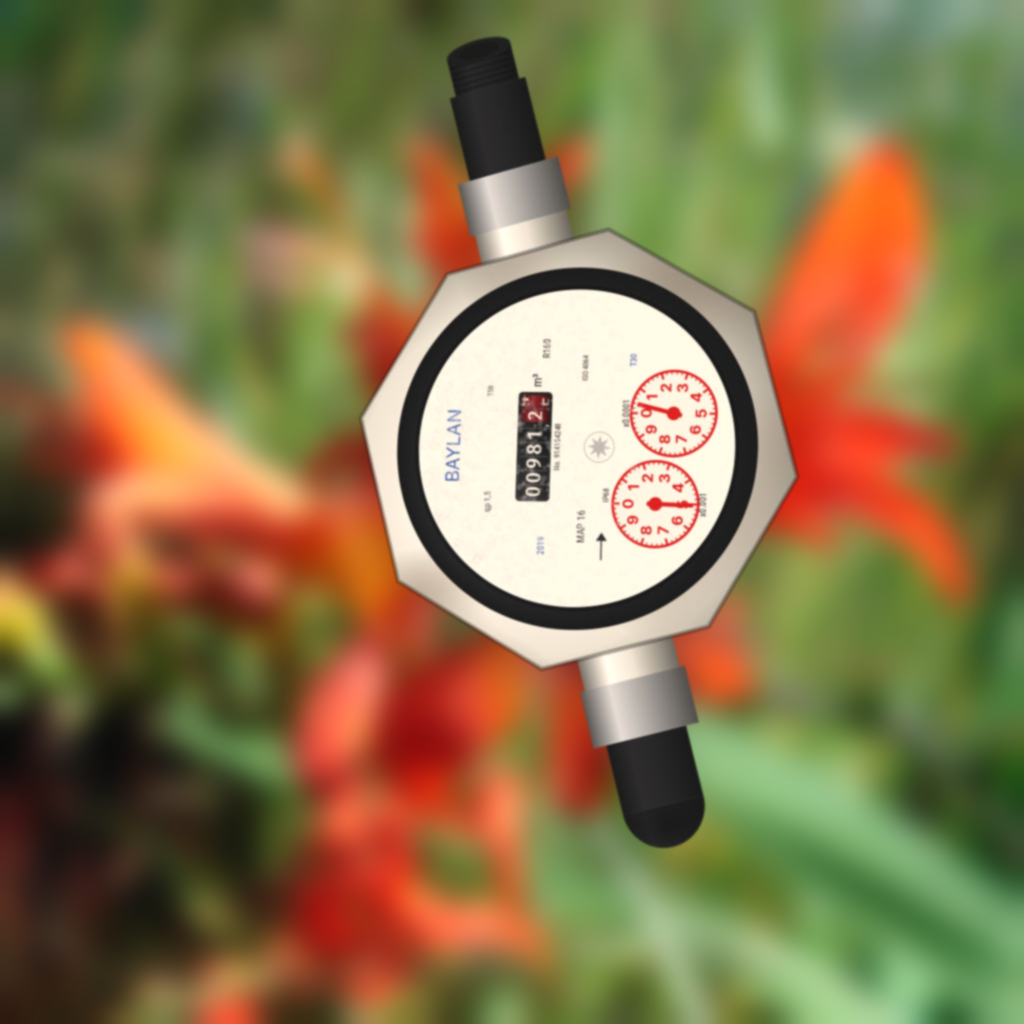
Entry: 981.2450m³
